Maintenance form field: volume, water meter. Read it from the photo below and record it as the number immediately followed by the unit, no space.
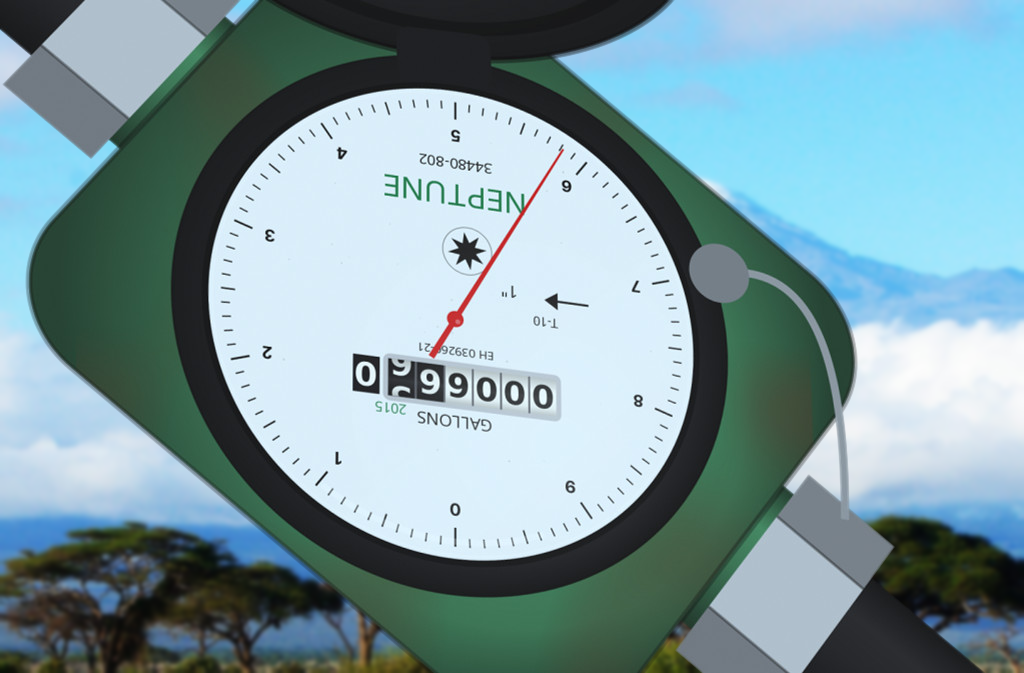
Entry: 6655.8gal
